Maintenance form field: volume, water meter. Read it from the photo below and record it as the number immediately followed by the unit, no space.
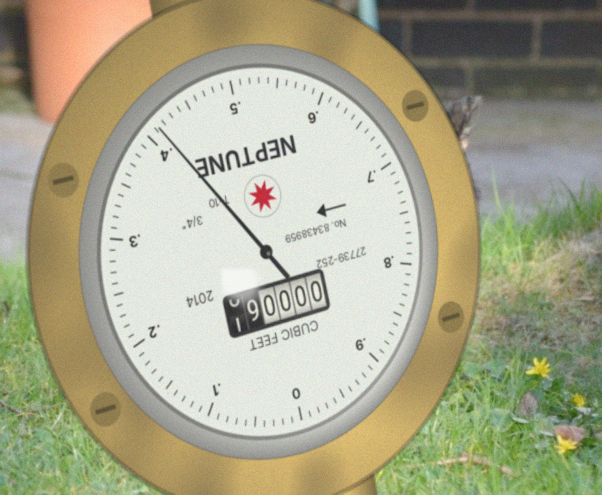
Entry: 61.41ft³
